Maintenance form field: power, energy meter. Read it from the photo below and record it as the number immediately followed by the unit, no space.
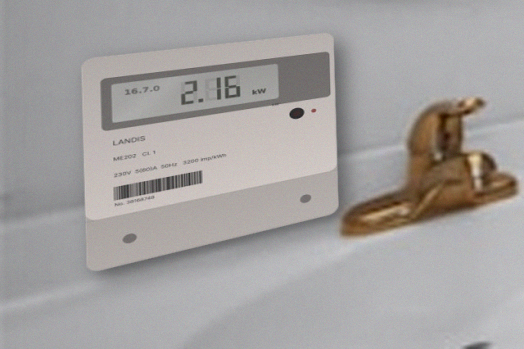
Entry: 2.16kW
